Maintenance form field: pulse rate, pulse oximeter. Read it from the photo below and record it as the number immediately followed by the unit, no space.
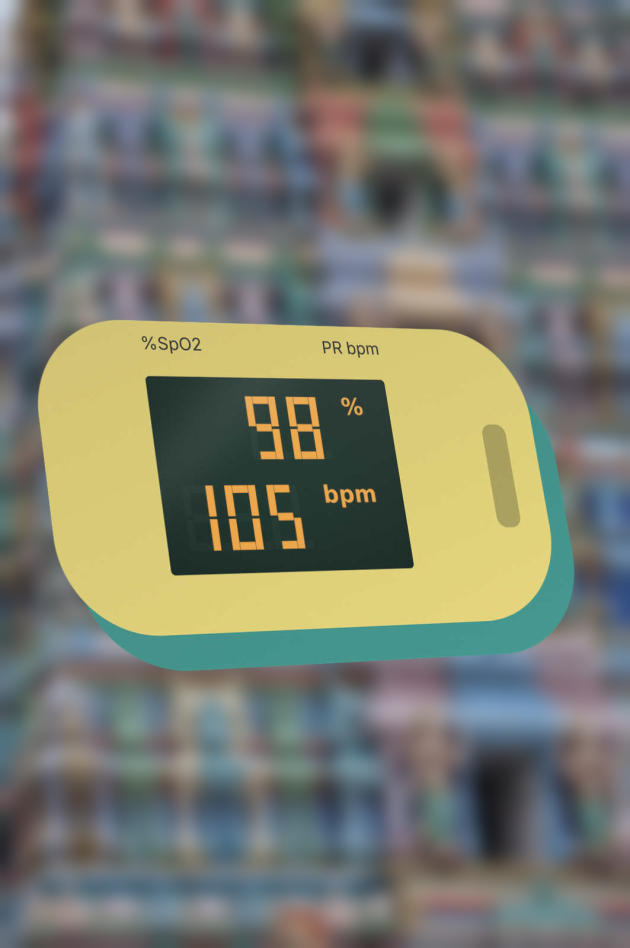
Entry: 105bpm
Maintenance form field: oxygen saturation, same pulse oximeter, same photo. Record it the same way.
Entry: 98%
